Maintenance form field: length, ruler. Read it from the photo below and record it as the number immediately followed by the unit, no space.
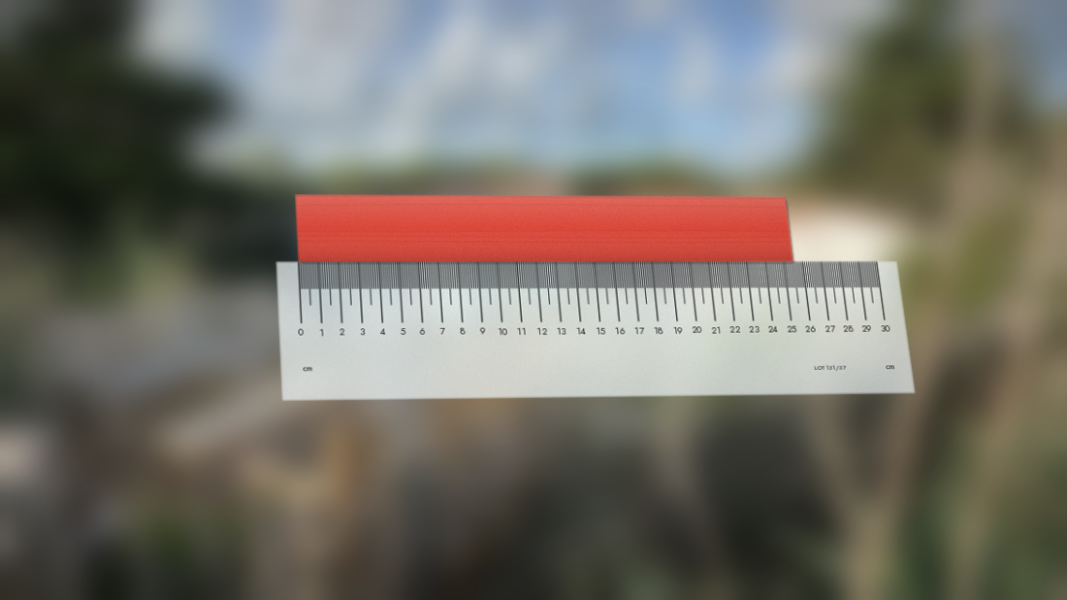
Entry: 25.5cm
